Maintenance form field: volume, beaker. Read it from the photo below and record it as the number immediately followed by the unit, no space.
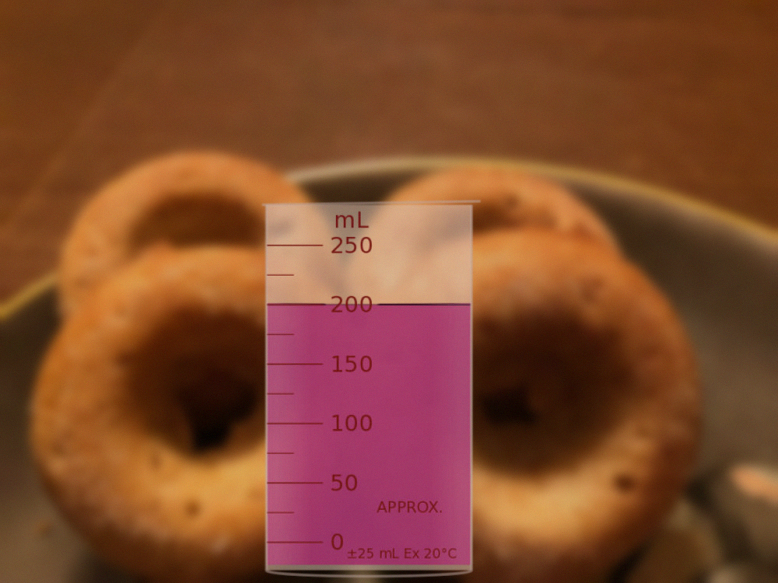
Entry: 200mL
